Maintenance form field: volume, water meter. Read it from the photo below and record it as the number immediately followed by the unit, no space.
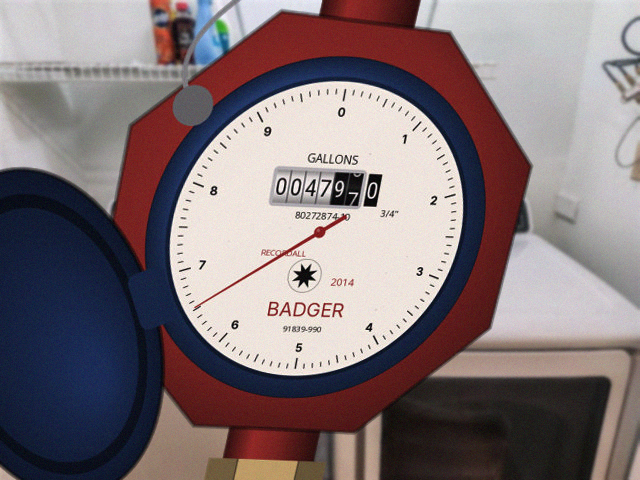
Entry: 47966.5gal
